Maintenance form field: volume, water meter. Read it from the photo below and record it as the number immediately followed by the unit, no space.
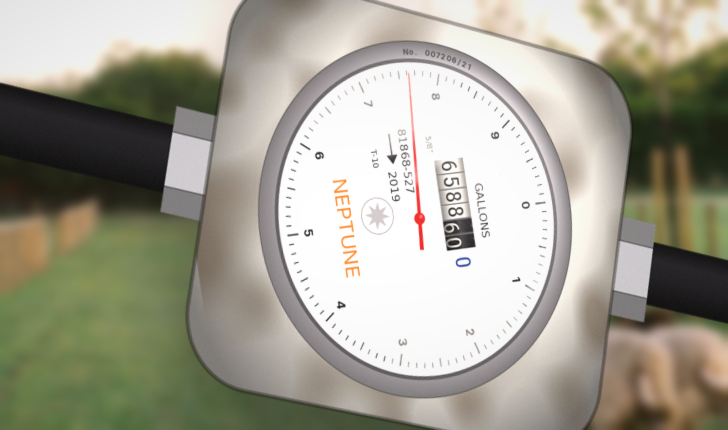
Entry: 6588597.6gal
